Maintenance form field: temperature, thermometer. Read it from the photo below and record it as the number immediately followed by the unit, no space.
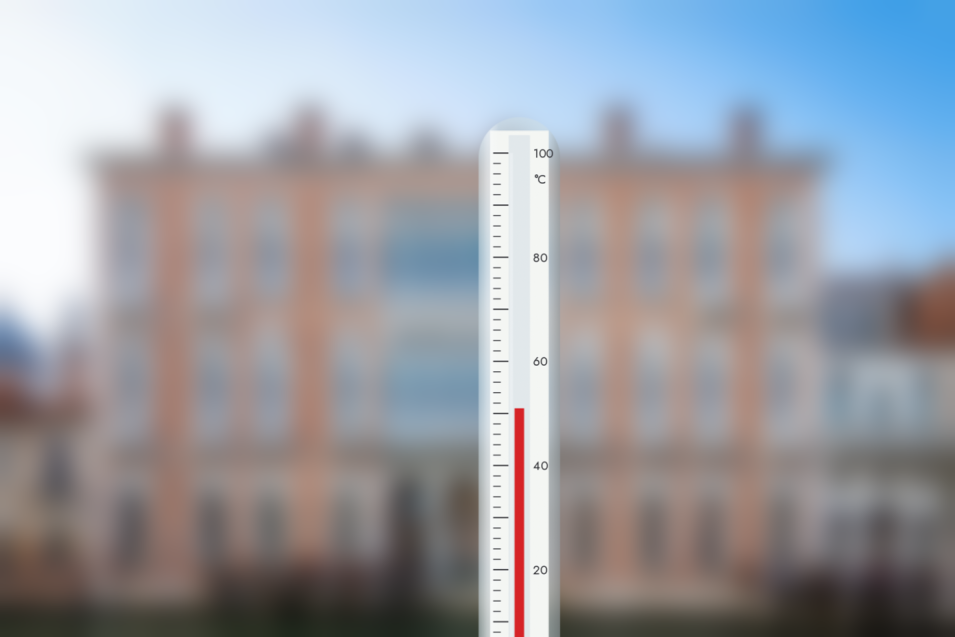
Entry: 51°C
